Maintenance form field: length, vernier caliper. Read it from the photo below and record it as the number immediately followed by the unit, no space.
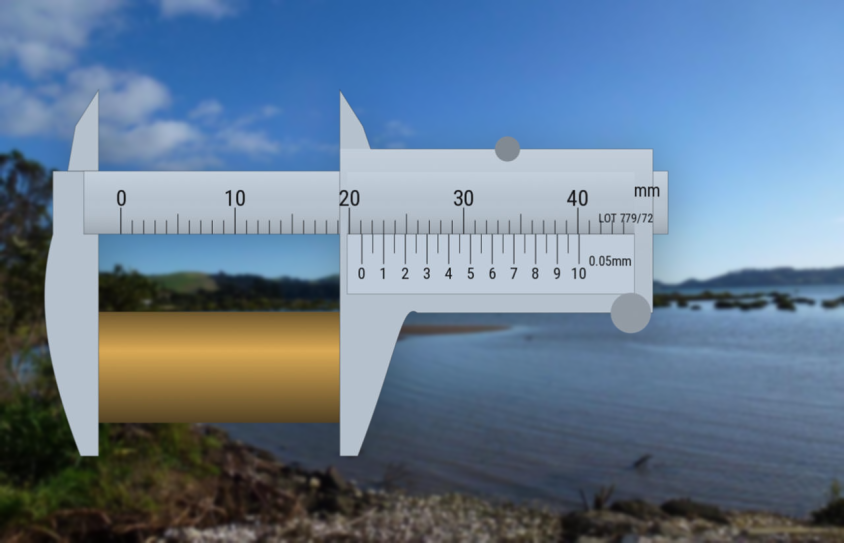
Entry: 21.1mm
